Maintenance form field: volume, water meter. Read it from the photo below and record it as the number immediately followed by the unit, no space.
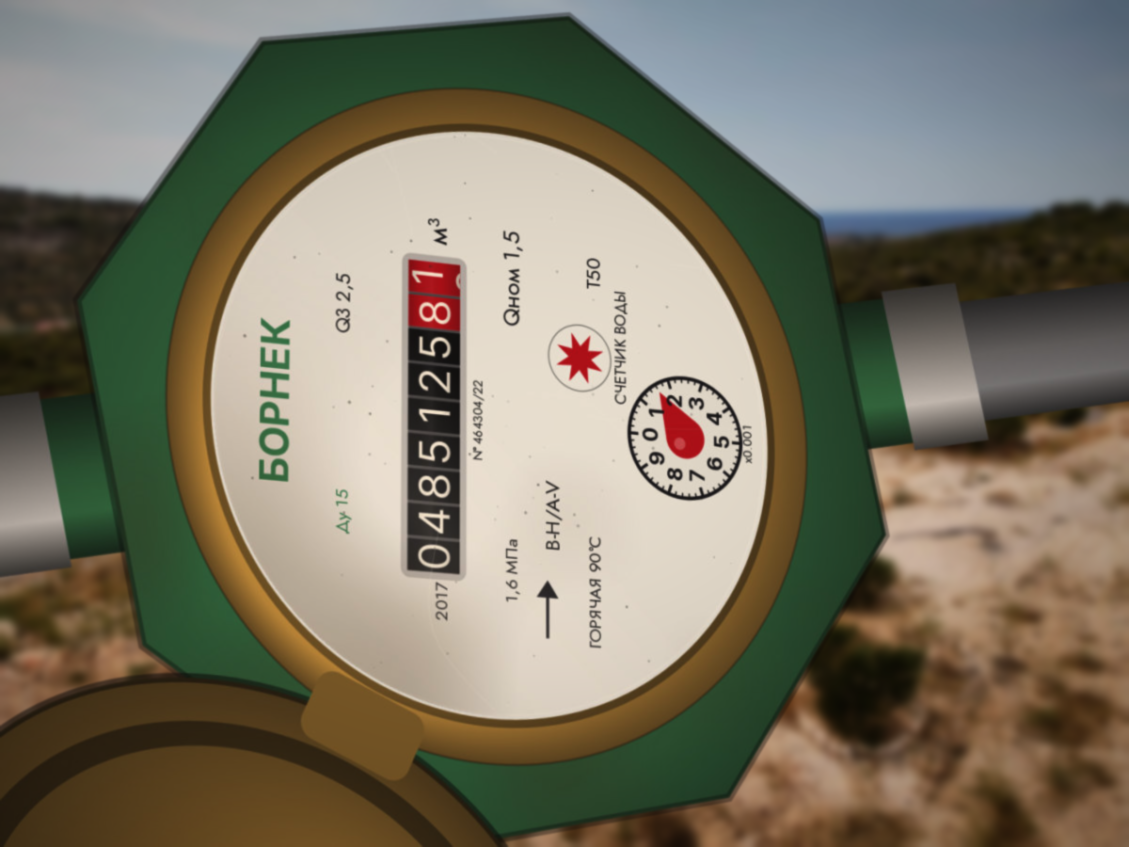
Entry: 485125.811m³
